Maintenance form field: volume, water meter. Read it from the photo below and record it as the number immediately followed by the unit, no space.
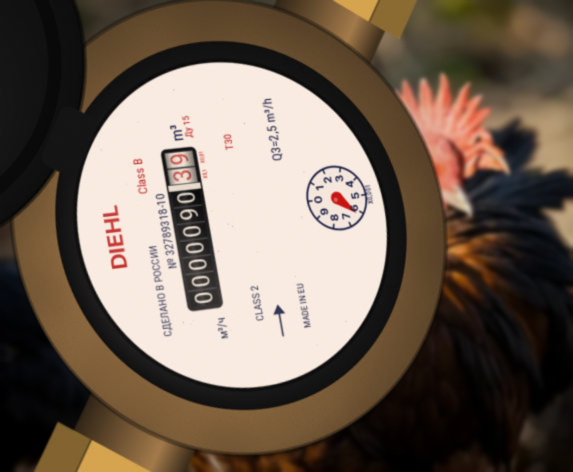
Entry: 90.396m³
